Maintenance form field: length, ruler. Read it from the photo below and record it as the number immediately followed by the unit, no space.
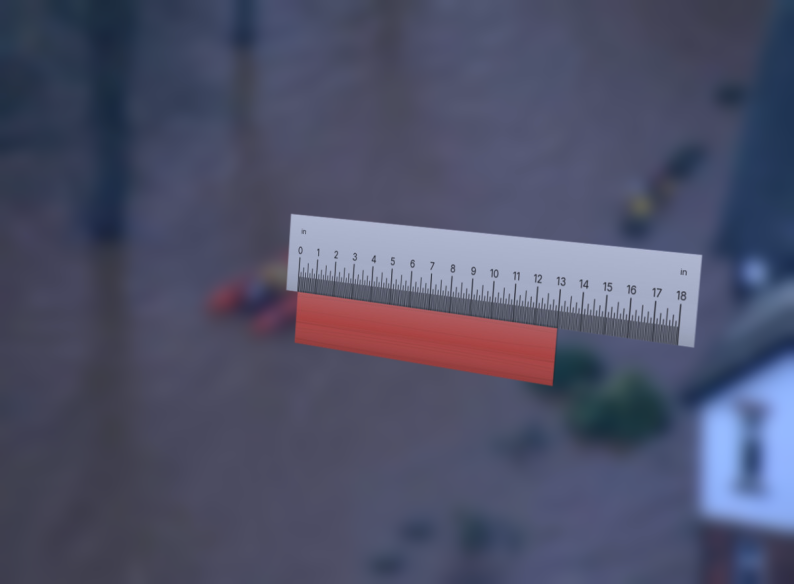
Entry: 13in
